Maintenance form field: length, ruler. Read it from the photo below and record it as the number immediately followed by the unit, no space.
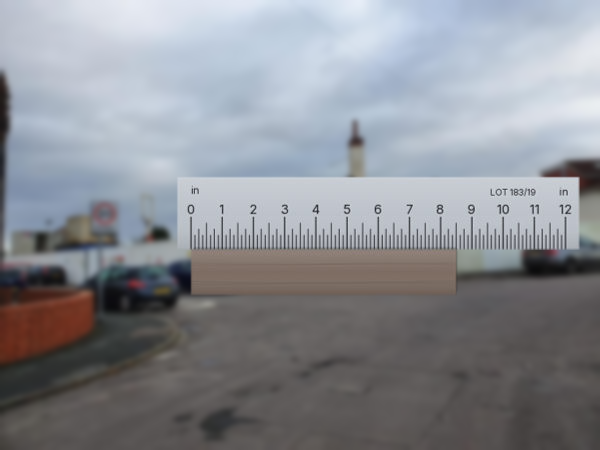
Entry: 8.5in
